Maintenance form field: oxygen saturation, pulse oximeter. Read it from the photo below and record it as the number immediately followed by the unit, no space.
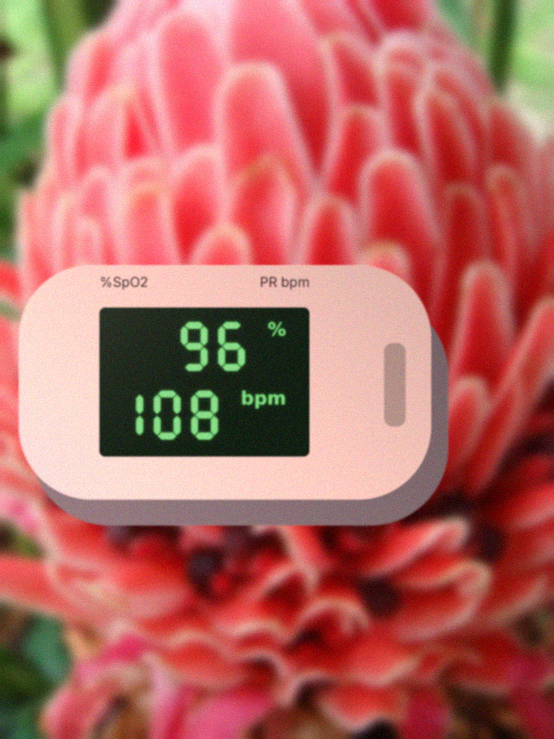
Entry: 96%
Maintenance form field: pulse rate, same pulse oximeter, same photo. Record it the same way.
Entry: 108bpm
